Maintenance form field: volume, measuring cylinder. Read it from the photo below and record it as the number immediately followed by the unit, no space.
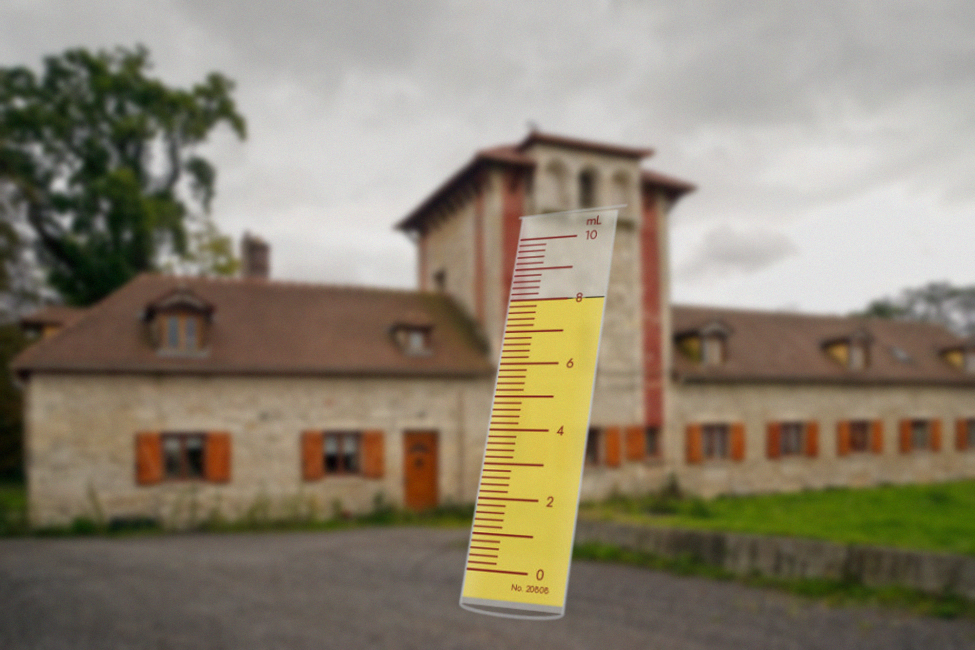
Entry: 8mL
